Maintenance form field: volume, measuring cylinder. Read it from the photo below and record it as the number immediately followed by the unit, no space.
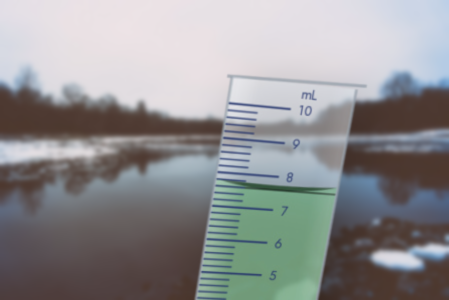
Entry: 7.6mL
